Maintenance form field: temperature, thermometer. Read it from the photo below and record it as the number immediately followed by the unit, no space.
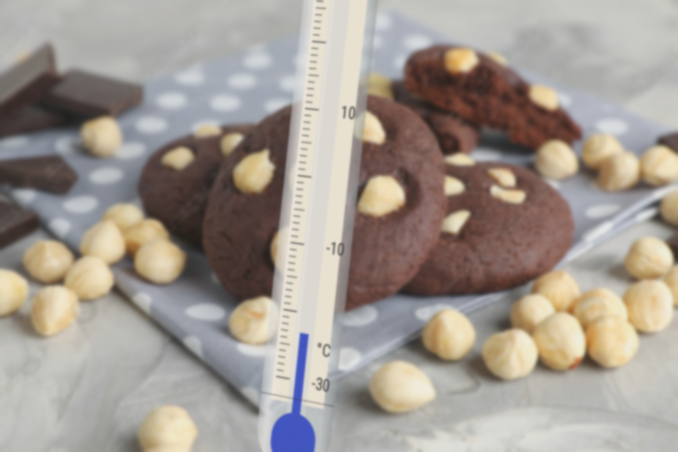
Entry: -23°C
